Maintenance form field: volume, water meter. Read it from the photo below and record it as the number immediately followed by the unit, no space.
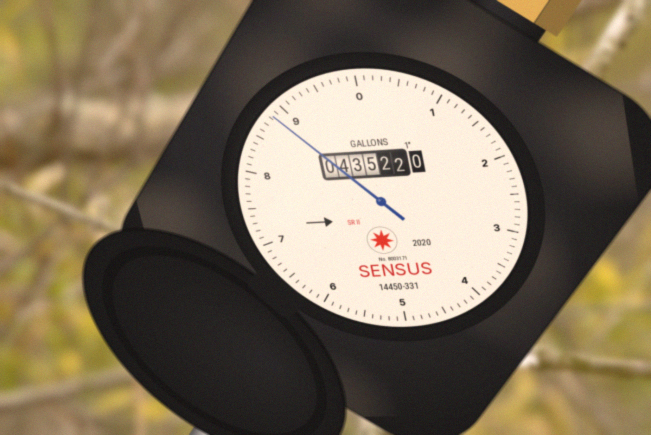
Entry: 435218.8gal
